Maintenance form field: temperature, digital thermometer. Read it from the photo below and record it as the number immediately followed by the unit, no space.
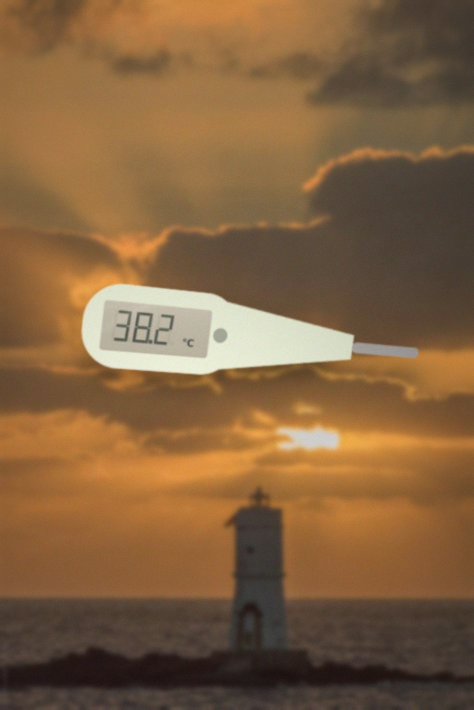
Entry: 38.2°C
